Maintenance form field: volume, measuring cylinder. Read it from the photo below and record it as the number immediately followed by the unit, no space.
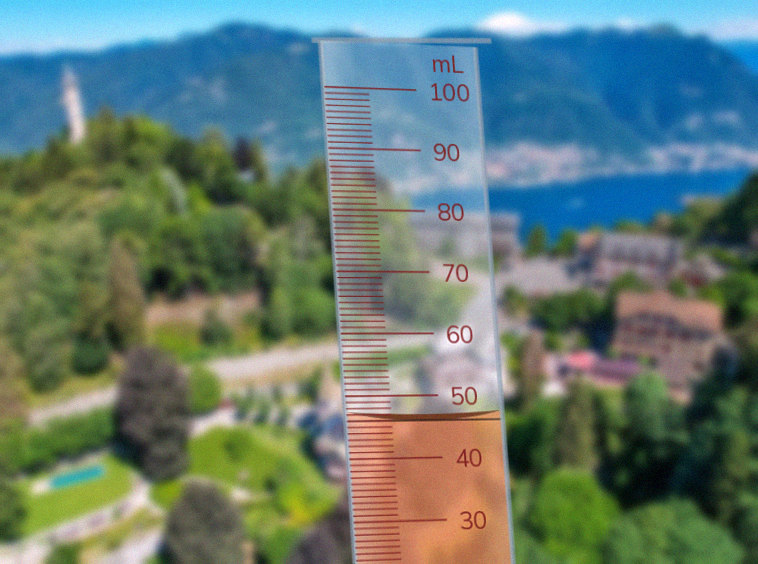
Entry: 46mL
